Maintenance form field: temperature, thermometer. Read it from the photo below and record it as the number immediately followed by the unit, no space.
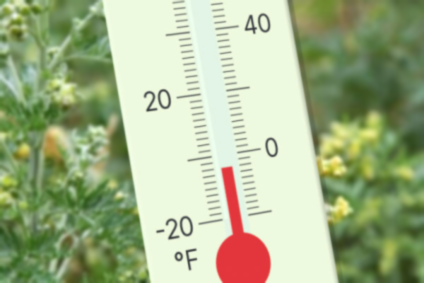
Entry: -4°F
